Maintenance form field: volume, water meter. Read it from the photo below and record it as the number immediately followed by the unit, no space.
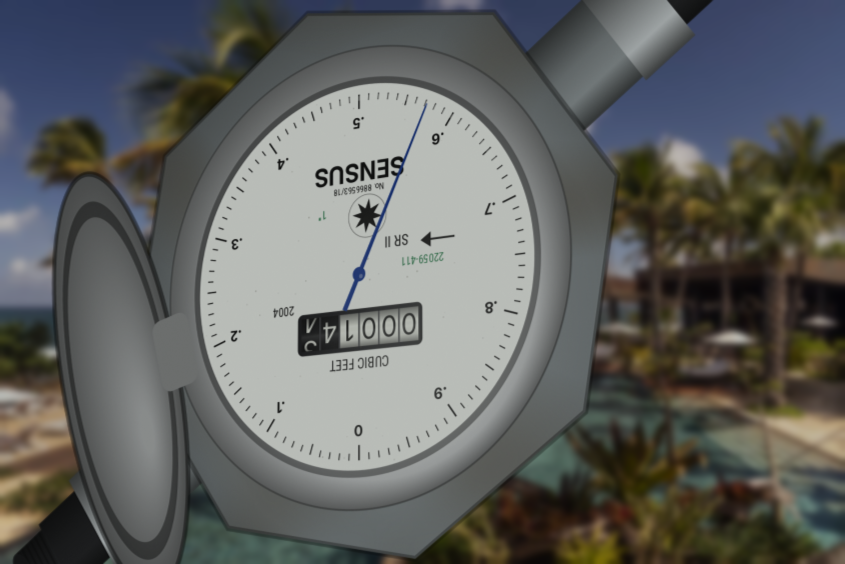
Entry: 143.57ft³
